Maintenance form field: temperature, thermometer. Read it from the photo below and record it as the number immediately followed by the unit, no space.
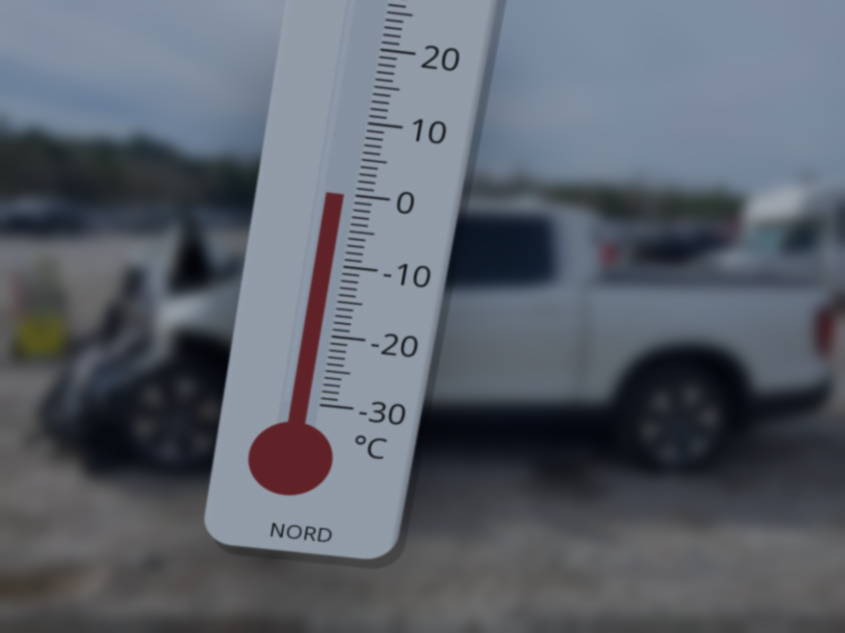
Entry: 0°C
